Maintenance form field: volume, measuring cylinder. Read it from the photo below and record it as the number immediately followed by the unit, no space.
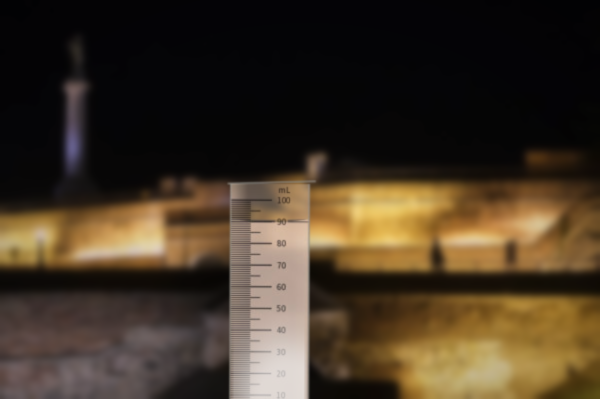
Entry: 90mL
